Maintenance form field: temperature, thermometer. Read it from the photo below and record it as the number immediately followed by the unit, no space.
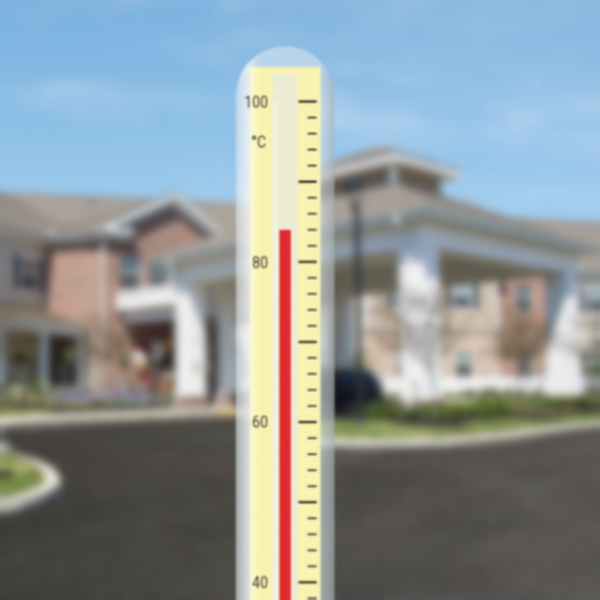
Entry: 84°C
